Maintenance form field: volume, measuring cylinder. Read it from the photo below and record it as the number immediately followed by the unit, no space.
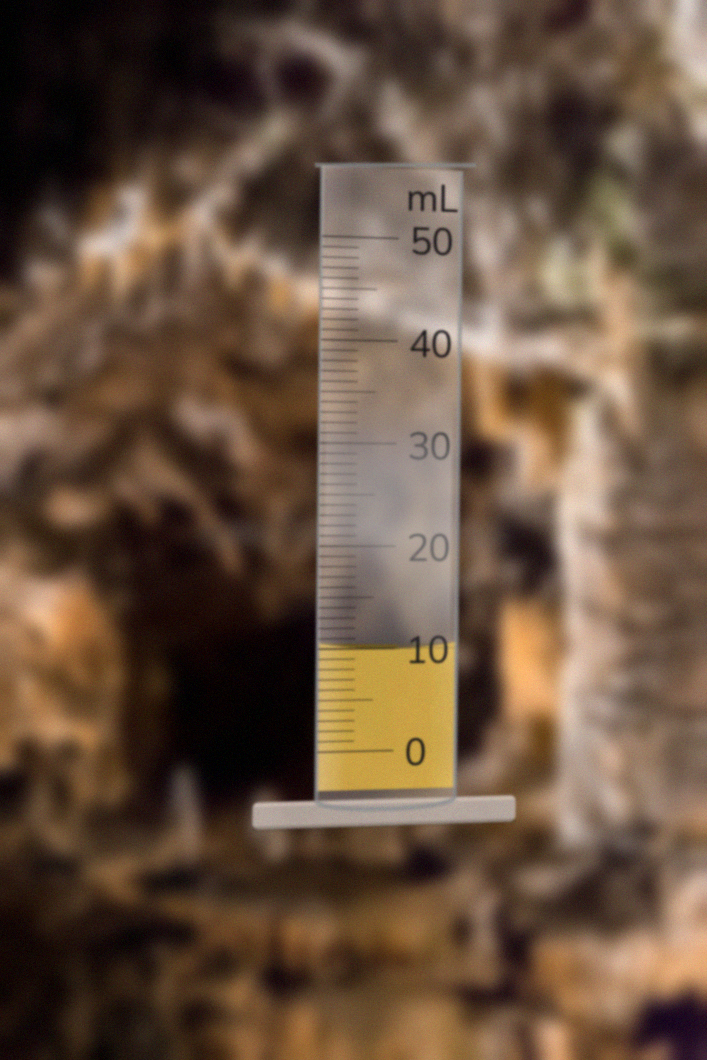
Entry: 10mL
